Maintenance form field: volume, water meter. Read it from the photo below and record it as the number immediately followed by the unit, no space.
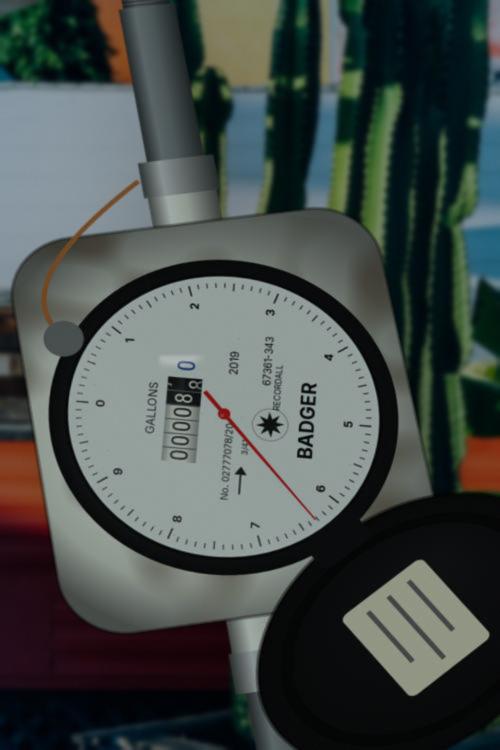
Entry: 876.3gal
